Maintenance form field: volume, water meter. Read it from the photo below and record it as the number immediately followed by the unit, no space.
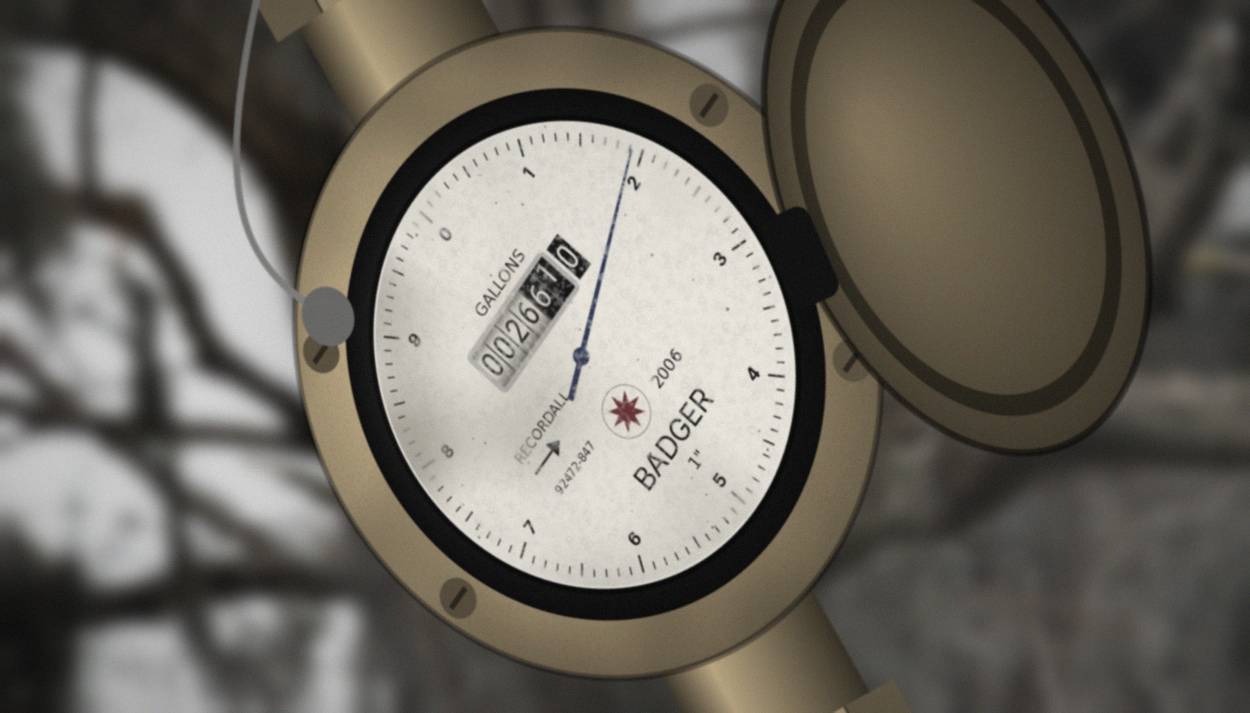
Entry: 26611.9gal
